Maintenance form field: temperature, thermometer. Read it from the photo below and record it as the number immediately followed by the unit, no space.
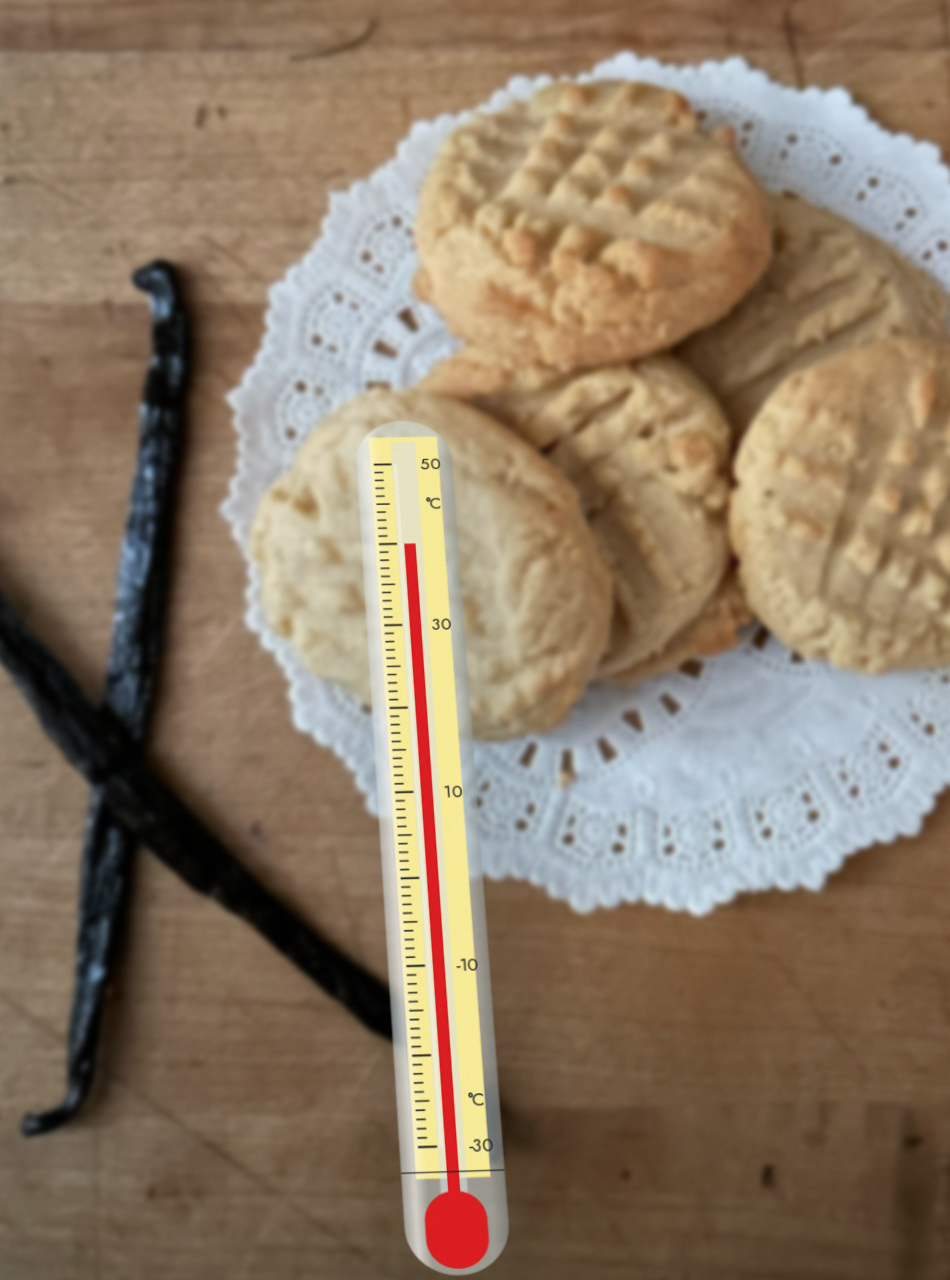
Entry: 40°C
